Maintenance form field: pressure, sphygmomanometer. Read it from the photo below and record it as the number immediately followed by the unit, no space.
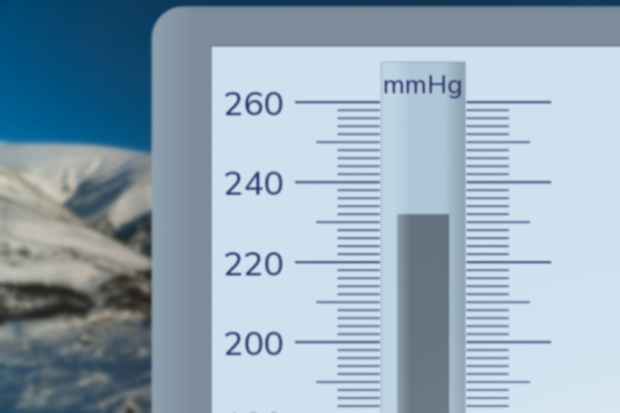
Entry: 232mmHg
